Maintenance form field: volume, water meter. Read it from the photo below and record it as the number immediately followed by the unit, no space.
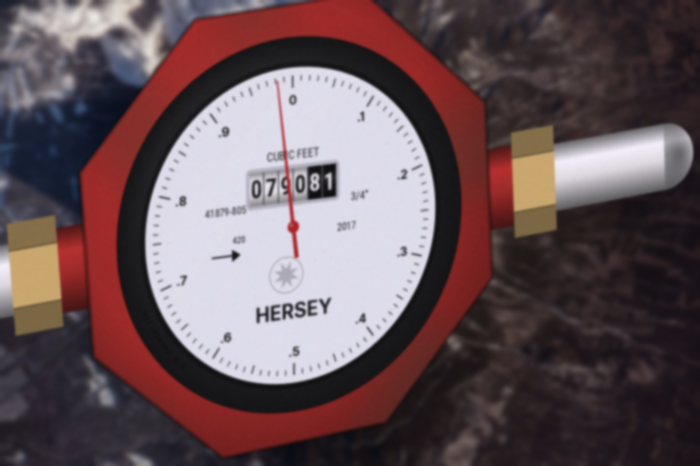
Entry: 79080.98ft³
